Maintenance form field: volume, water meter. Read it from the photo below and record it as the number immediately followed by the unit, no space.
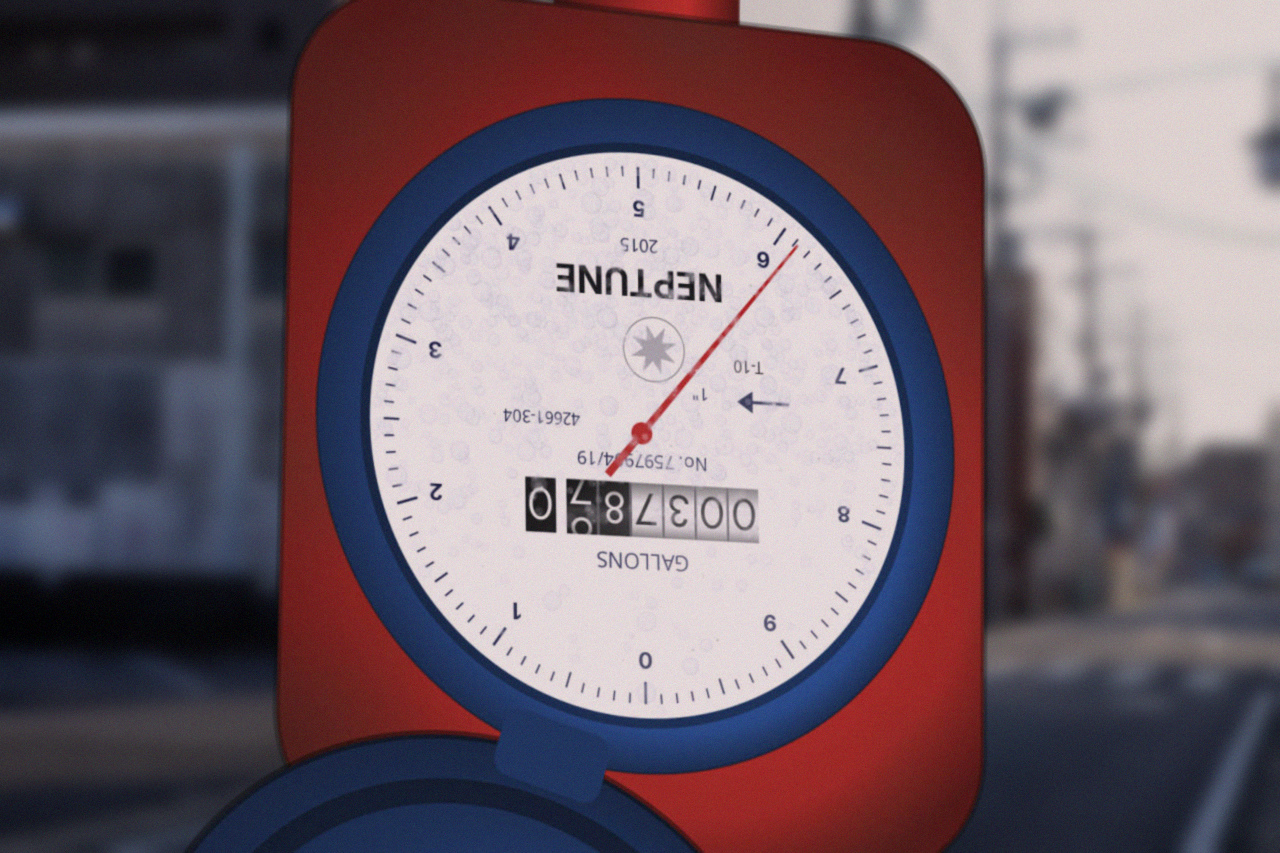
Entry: 37866.1gal
